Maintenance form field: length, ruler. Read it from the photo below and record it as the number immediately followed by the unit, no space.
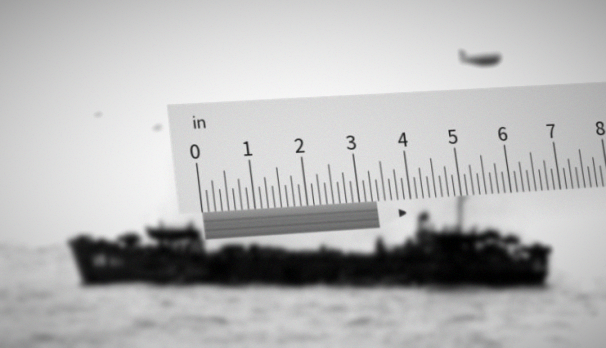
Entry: 3.875in
